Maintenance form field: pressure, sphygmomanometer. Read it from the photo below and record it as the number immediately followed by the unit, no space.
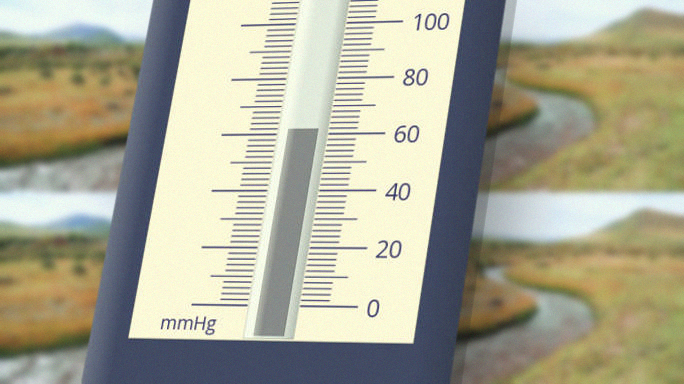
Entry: 62mmHg
